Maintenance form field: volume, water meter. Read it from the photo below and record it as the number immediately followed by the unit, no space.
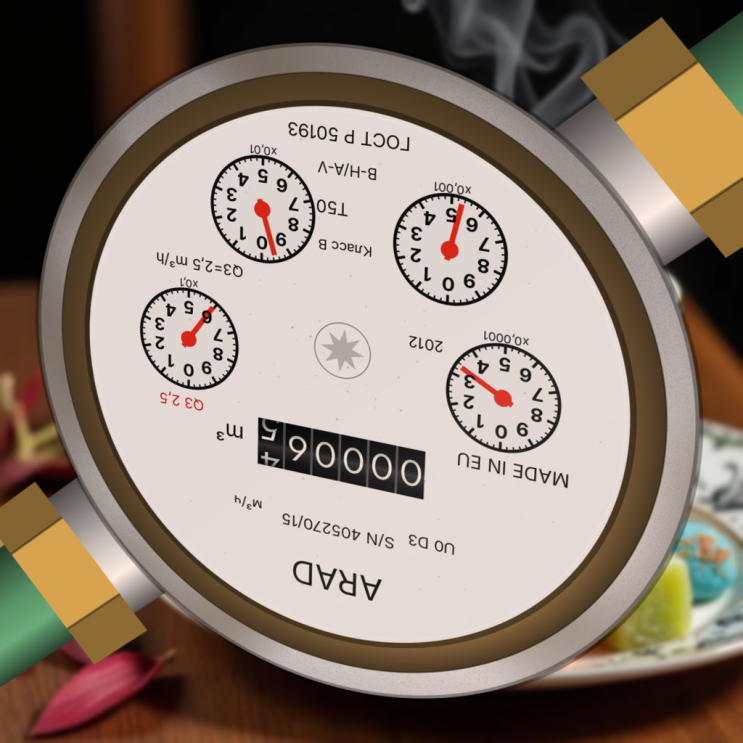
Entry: 64.5953m³
